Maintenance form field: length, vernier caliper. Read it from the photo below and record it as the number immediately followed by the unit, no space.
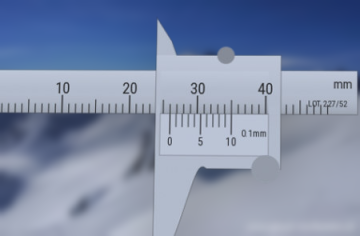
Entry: 26.0mm
